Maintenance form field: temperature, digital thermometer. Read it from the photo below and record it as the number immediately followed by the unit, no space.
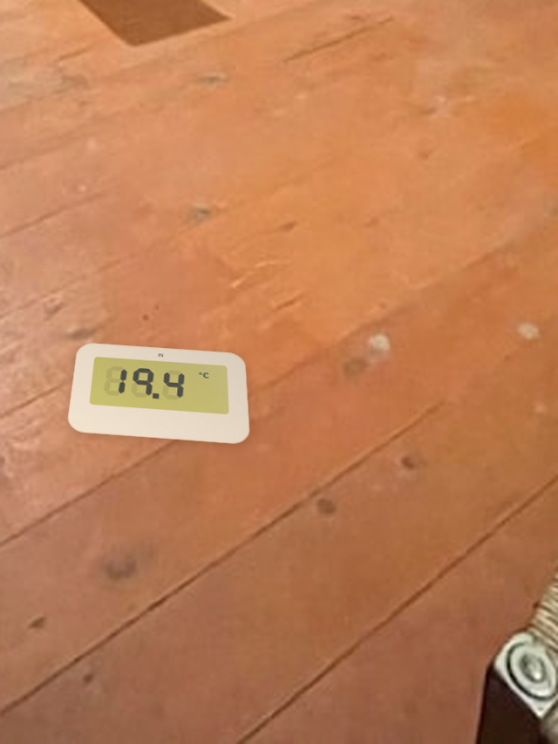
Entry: 19.4°C
